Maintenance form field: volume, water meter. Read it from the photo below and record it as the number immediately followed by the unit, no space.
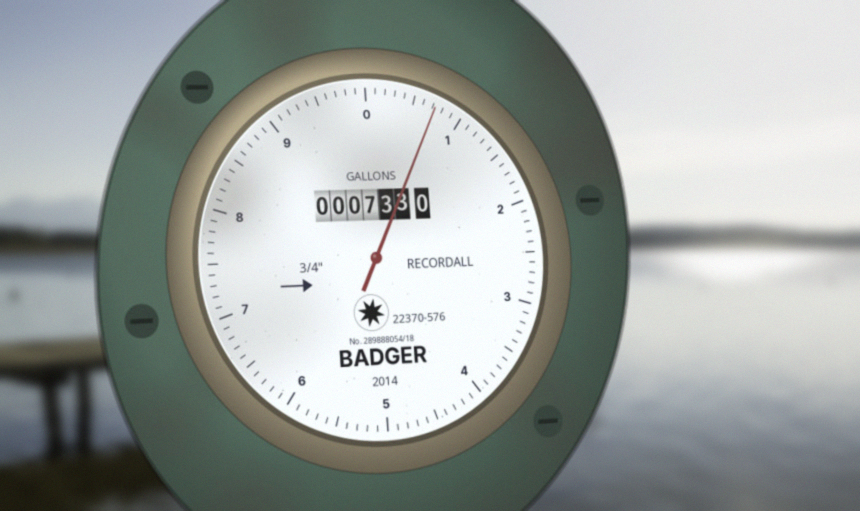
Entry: 7330.7gal
